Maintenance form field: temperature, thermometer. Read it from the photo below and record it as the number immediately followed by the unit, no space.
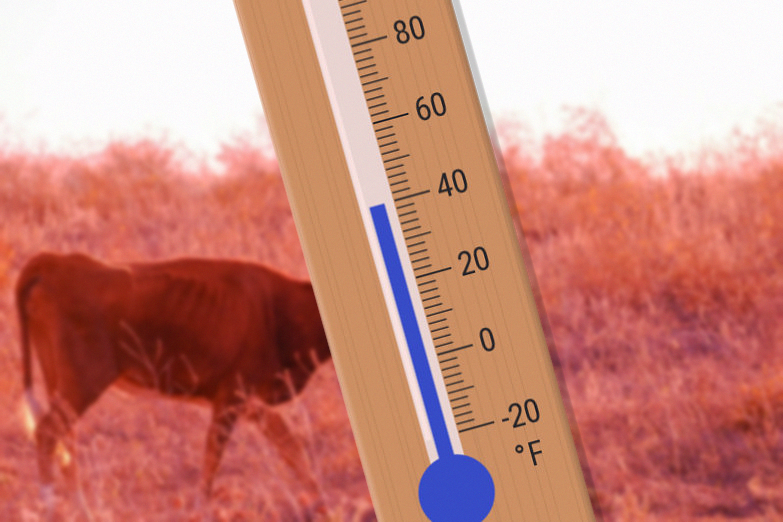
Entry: 40°F
